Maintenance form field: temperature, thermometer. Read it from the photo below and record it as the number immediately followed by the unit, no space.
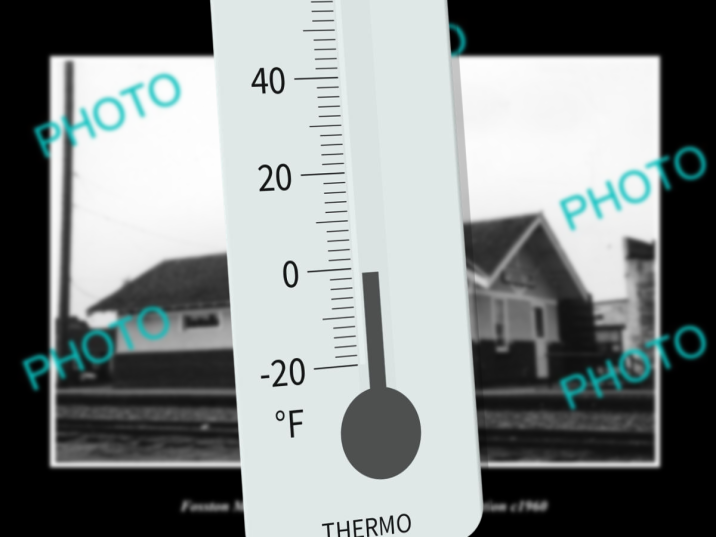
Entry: -1°F
